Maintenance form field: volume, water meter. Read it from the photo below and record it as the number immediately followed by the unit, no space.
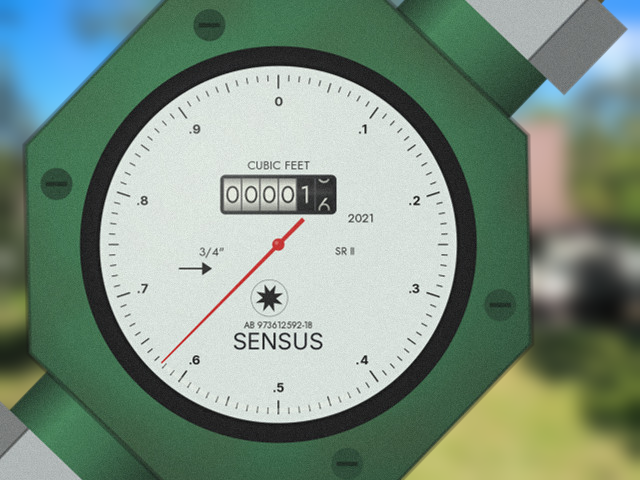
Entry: 15.62ft³
